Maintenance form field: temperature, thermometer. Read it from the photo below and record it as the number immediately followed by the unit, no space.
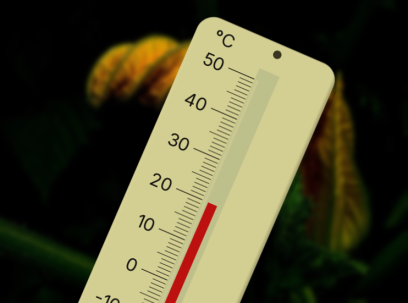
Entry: 20°C
